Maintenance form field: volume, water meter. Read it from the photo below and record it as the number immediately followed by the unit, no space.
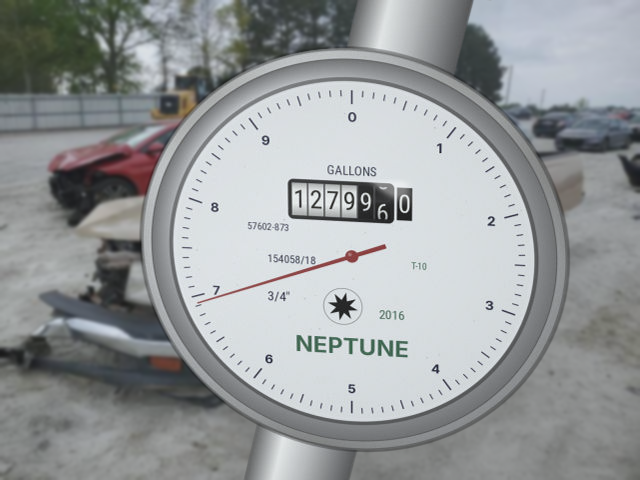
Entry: 1279956.9gal
